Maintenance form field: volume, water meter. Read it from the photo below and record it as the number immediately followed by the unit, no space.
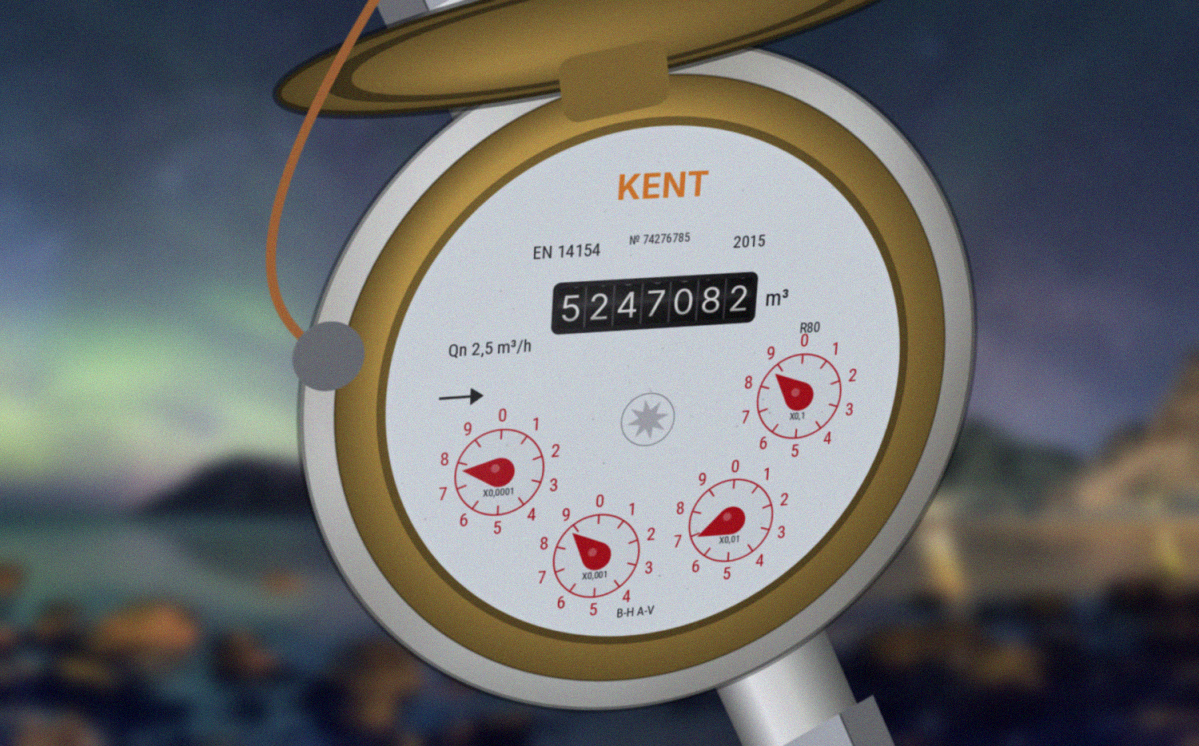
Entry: 5247082.8687m³
